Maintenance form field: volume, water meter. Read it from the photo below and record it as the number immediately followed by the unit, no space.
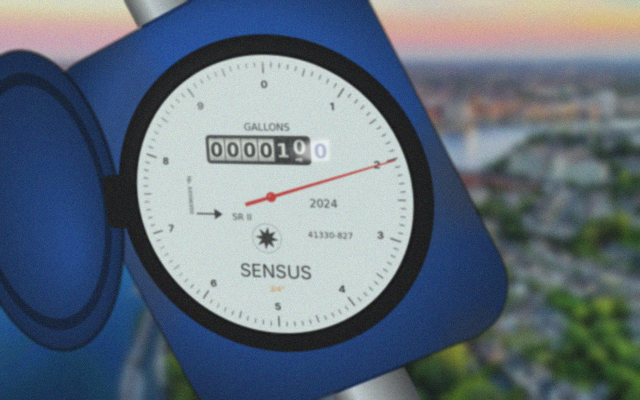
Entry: 102.0gal
